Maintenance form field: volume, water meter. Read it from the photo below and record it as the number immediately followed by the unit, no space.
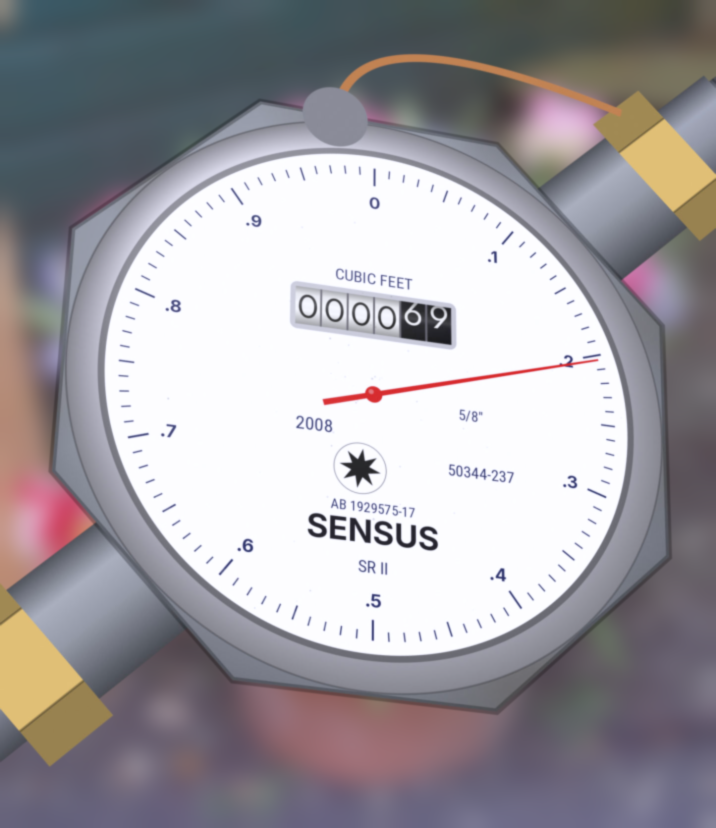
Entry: 69.20ft³
